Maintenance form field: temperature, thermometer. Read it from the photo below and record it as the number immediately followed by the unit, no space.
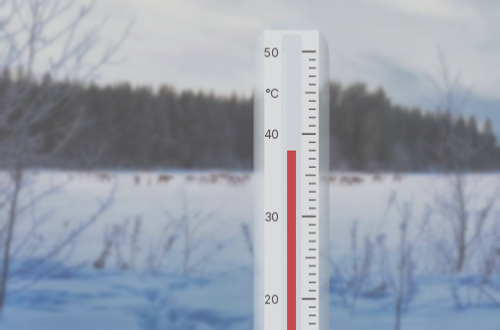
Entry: 38°C
